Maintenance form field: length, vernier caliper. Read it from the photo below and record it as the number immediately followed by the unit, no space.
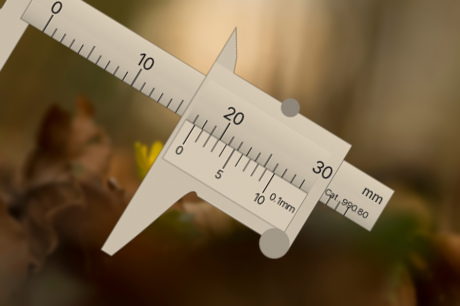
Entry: 17.2mm
